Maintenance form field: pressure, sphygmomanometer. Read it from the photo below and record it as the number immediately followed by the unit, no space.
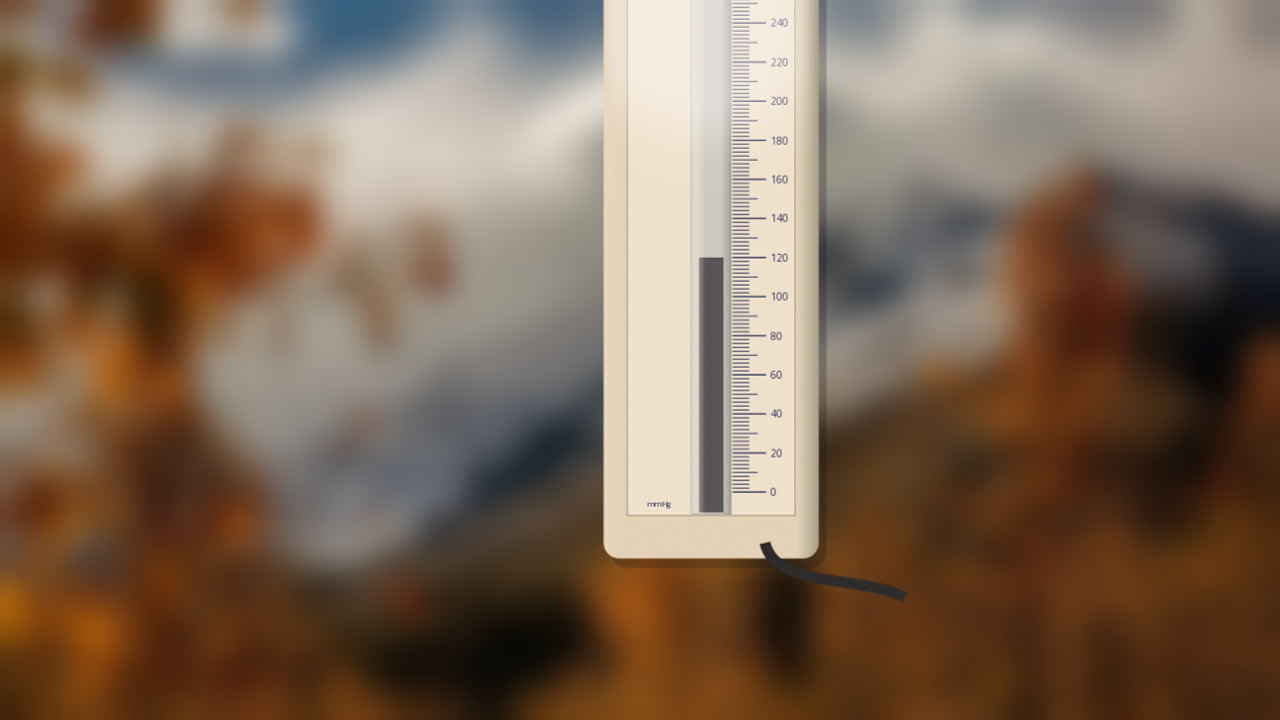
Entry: 120mmHg
